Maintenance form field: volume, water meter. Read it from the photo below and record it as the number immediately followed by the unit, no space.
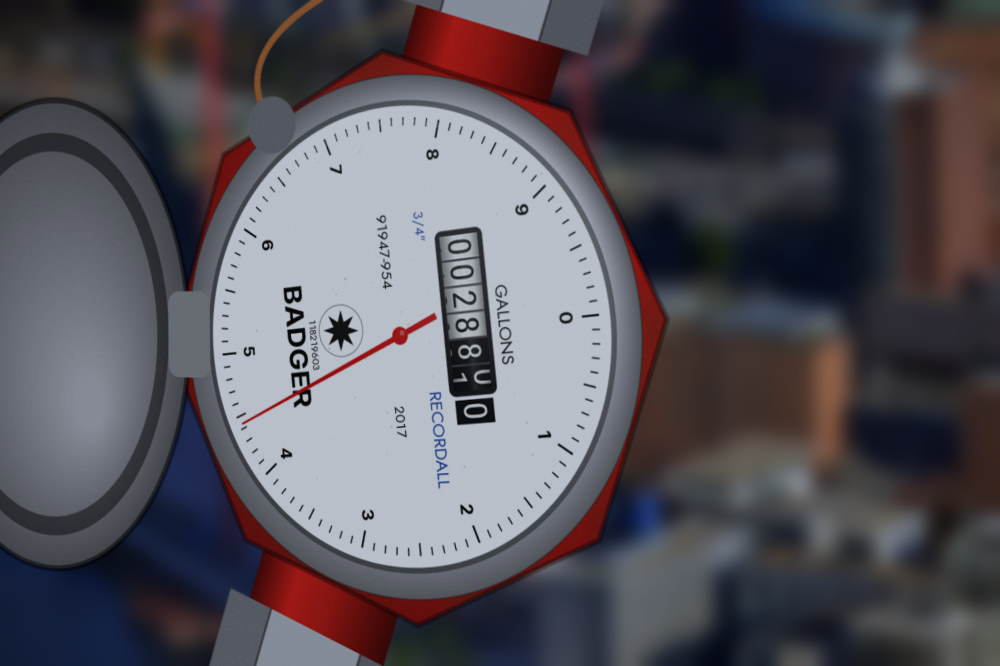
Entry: 28804.4gal
